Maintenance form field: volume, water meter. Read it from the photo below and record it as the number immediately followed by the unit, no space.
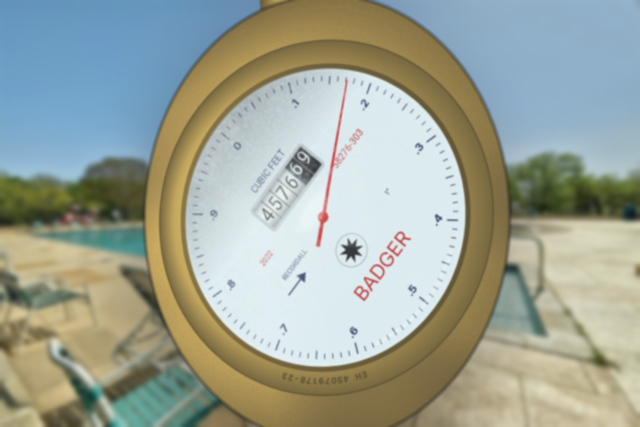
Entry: 457669.17ft³
